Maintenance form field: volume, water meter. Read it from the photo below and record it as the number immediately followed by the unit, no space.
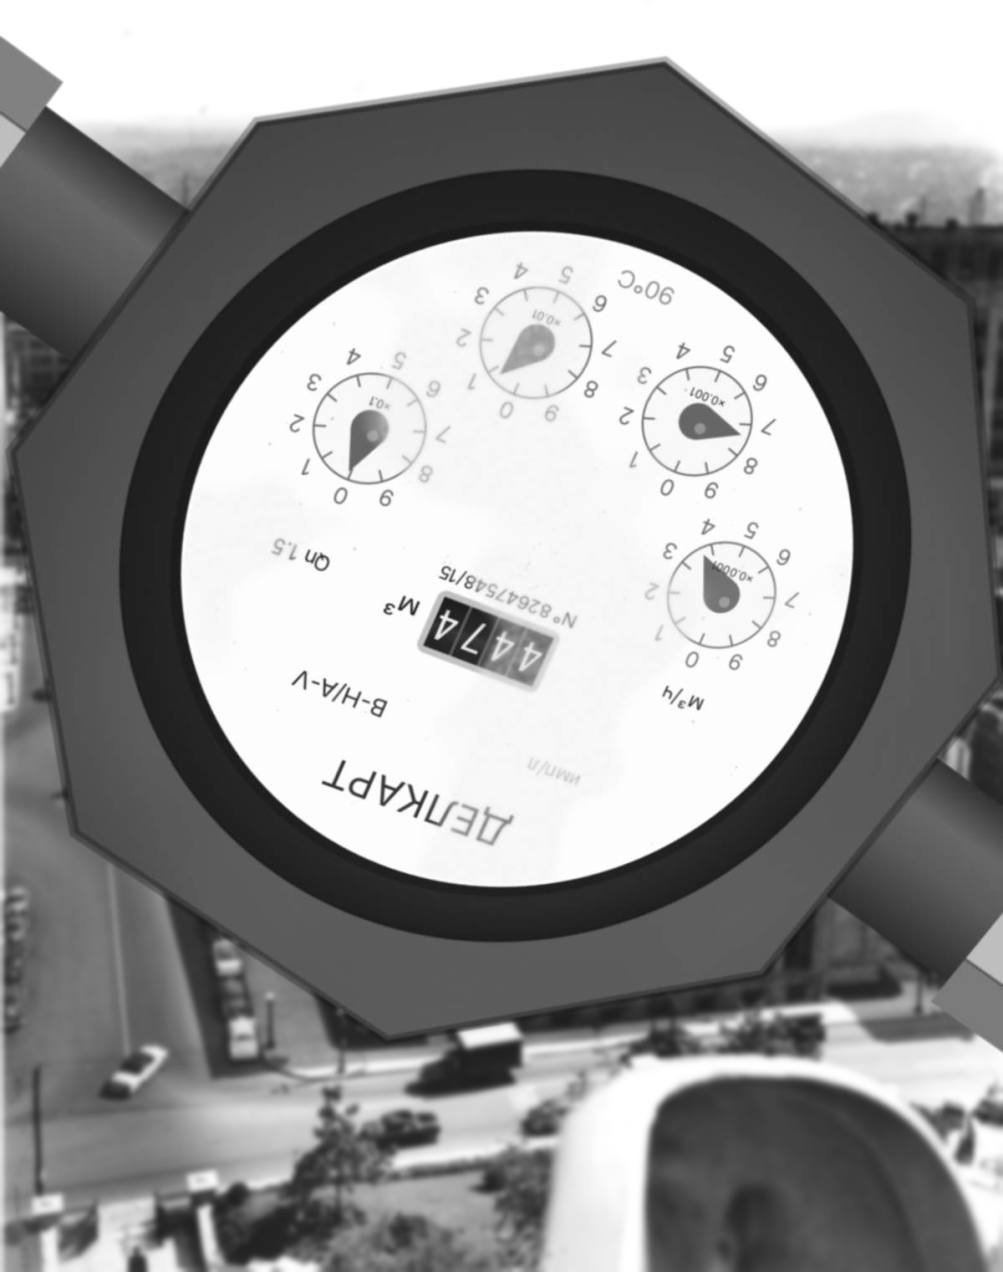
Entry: 4474.0073m³
